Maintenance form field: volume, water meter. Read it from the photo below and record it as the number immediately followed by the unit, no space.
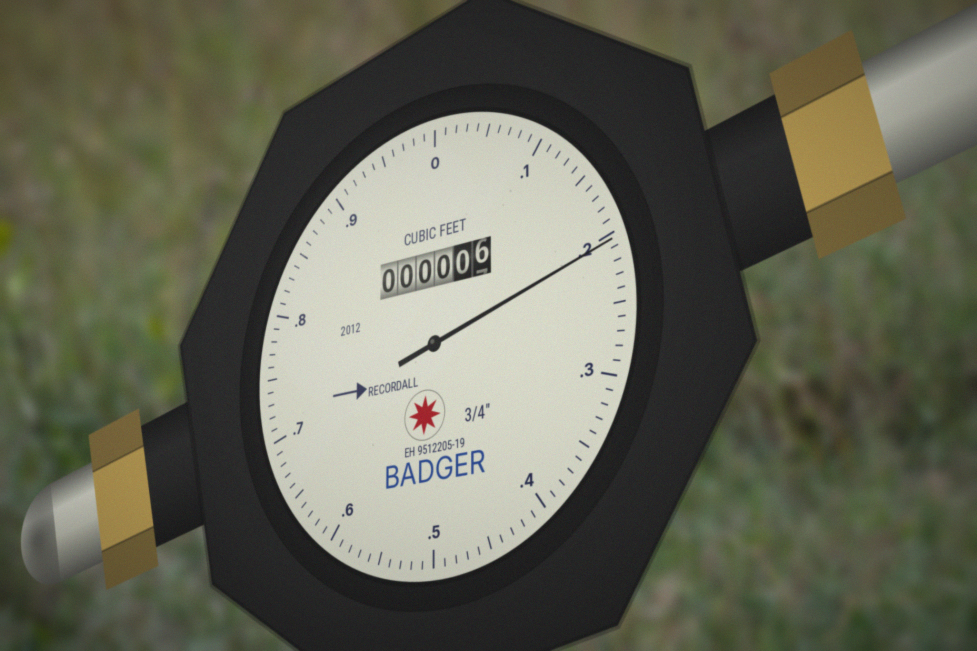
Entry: 6.20ft³
